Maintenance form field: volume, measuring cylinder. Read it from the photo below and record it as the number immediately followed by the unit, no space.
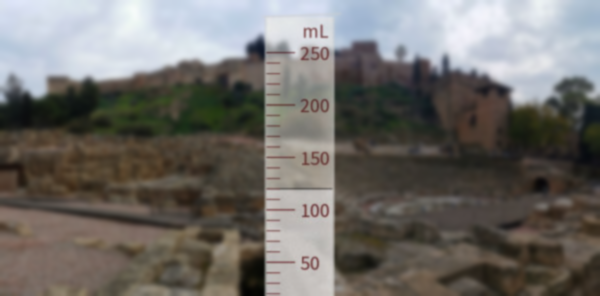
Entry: 120mL
